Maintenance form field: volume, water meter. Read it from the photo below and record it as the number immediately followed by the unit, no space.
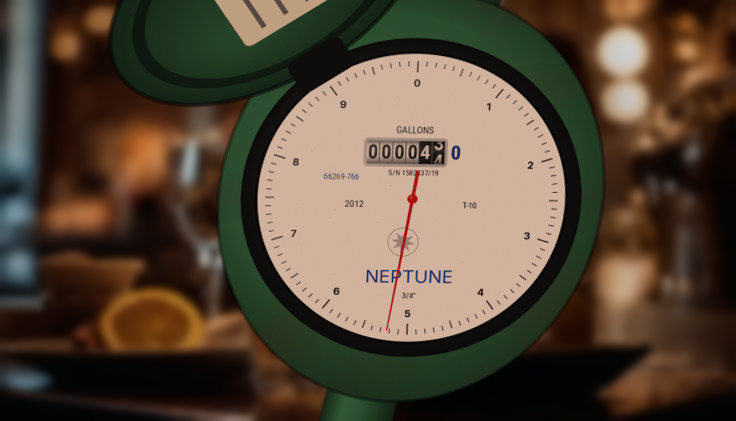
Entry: 435.2gal
